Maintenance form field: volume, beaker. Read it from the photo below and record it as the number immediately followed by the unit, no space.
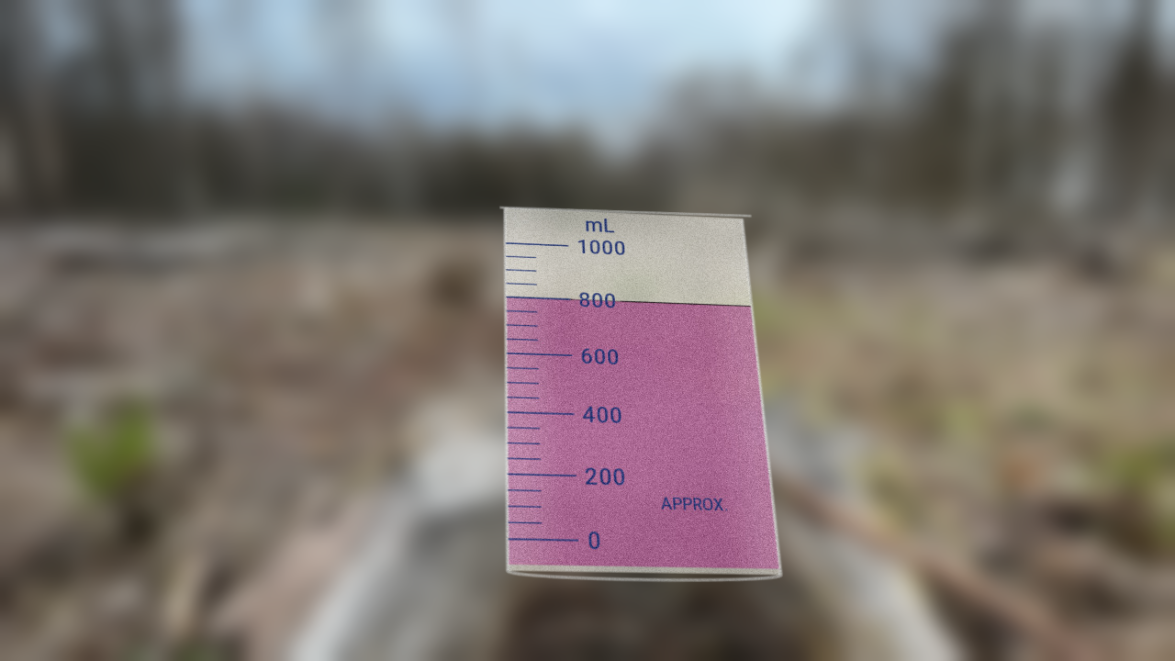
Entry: 800mL
